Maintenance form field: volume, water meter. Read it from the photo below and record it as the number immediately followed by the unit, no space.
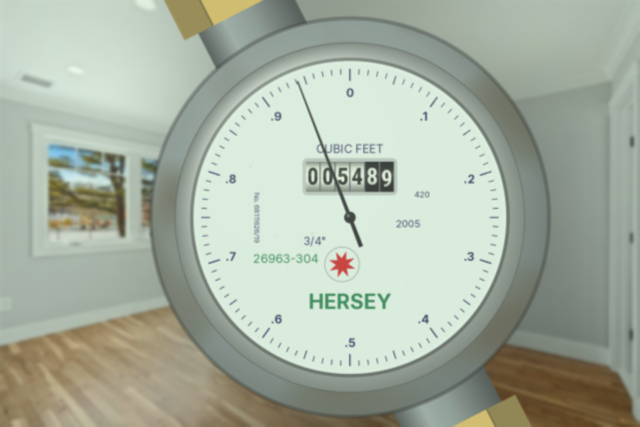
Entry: 5488.94ft³
